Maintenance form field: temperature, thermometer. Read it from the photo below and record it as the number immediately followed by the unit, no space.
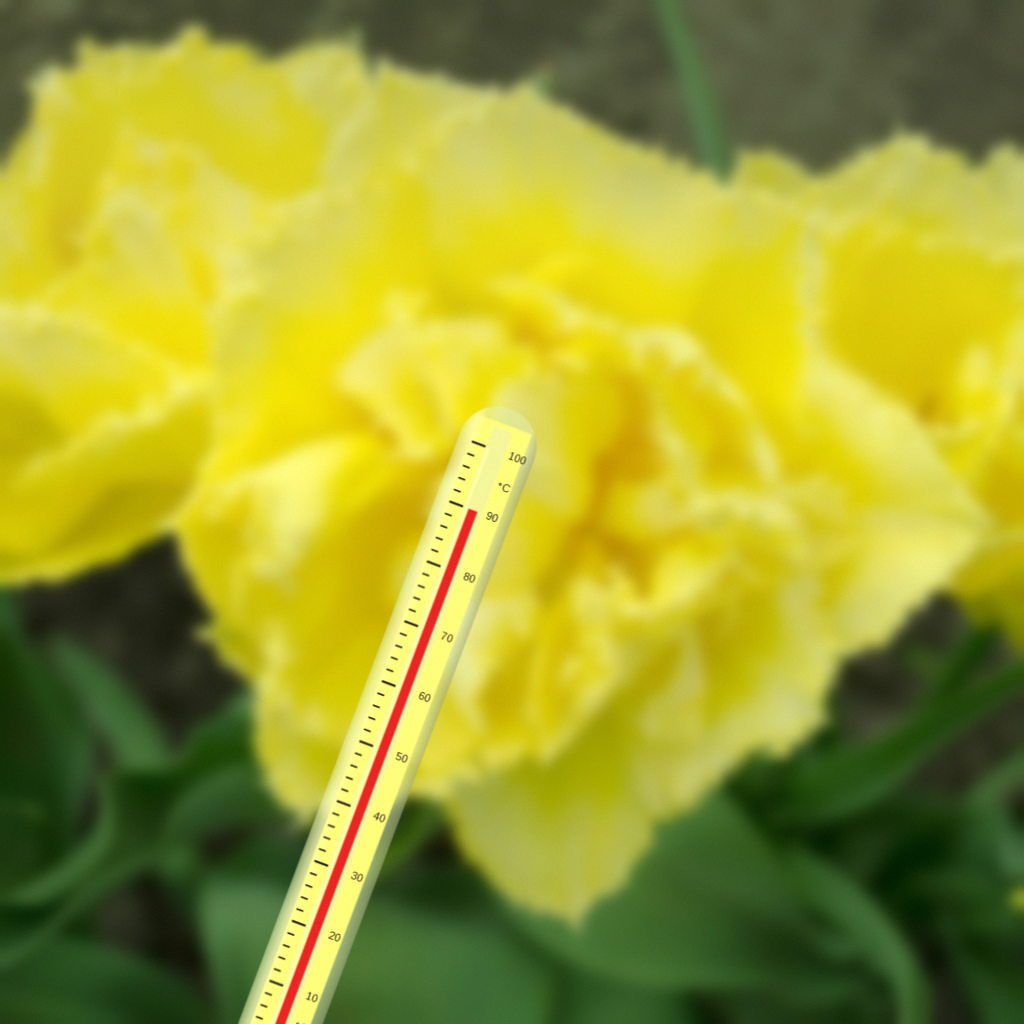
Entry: 90°C
